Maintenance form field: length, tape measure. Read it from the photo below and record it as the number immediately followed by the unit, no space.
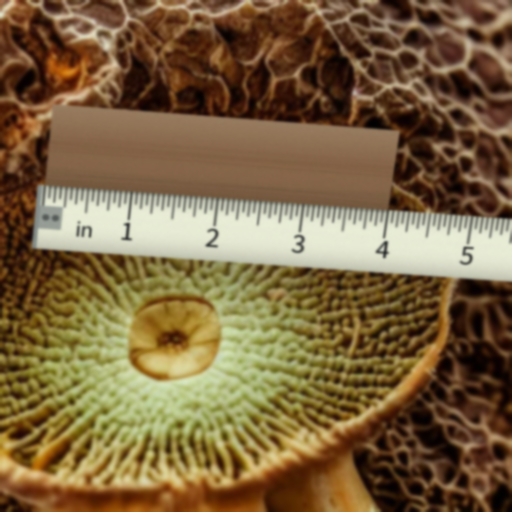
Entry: 4in
